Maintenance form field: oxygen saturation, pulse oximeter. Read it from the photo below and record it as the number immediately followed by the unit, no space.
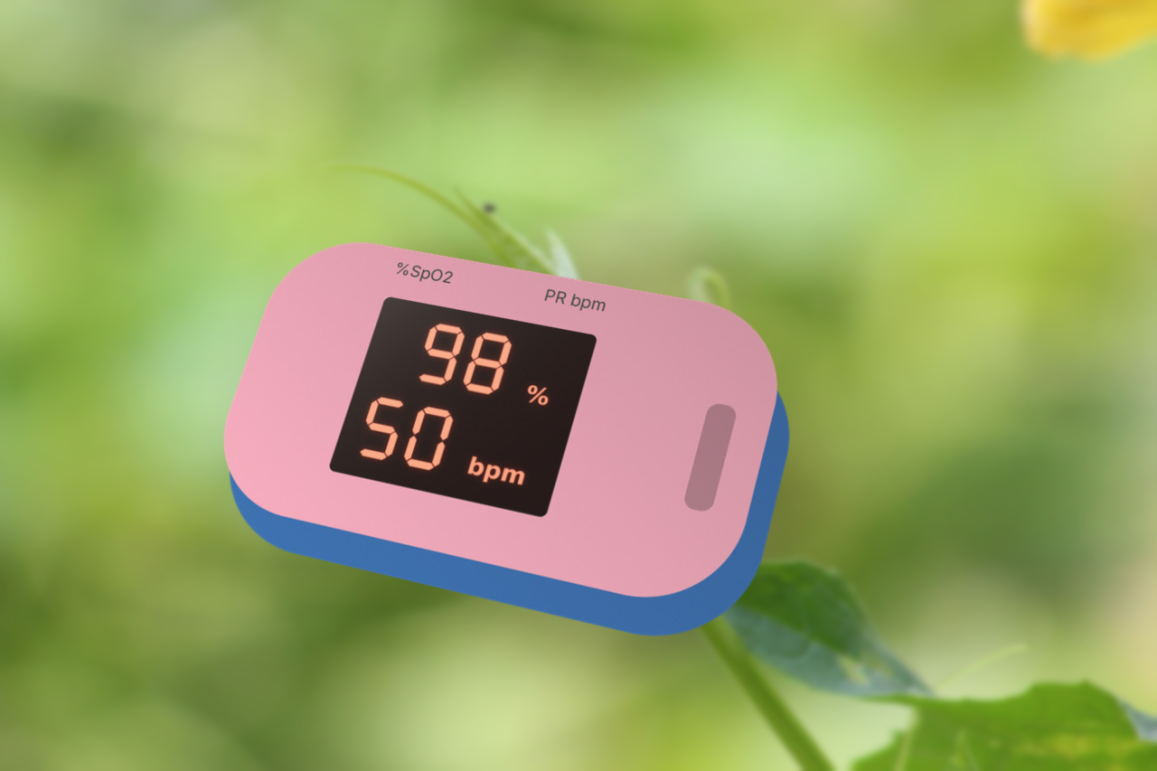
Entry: 98%
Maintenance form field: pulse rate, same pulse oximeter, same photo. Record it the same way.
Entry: 50bpm
